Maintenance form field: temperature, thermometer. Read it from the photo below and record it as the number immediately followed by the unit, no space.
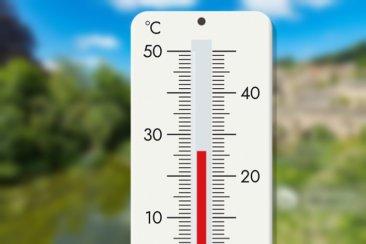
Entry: 26°C
